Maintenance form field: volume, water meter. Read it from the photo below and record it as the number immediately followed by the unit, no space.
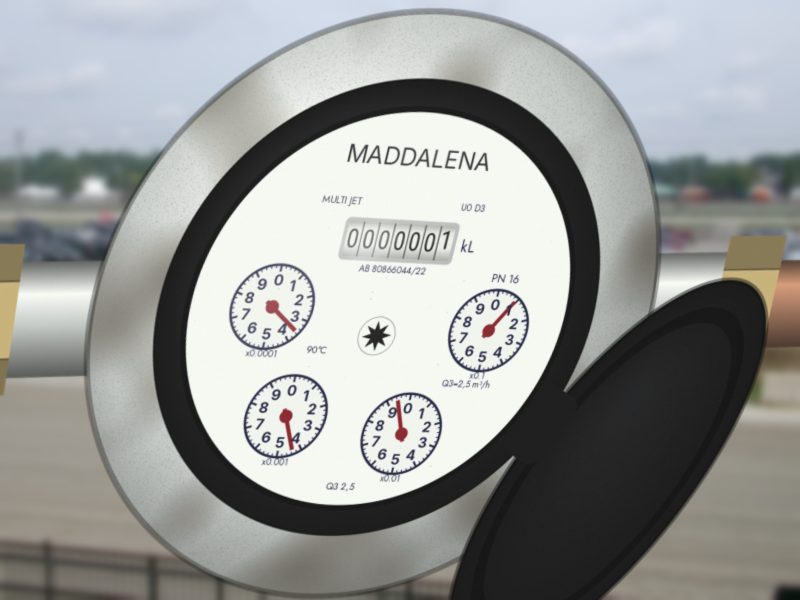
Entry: 1.0943kL
